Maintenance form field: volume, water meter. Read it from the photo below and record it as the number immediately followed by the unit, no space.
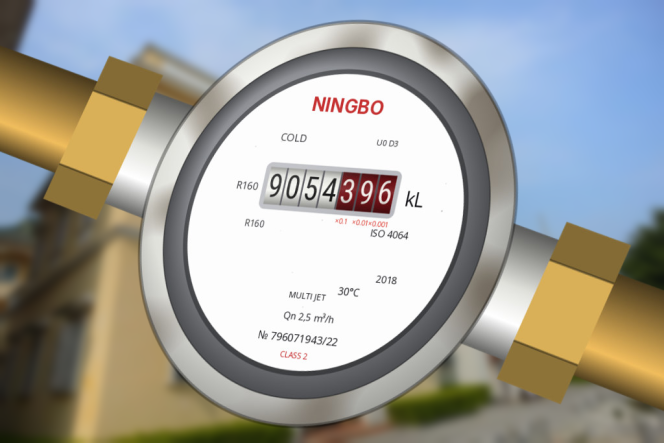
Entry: 9054.396kL
